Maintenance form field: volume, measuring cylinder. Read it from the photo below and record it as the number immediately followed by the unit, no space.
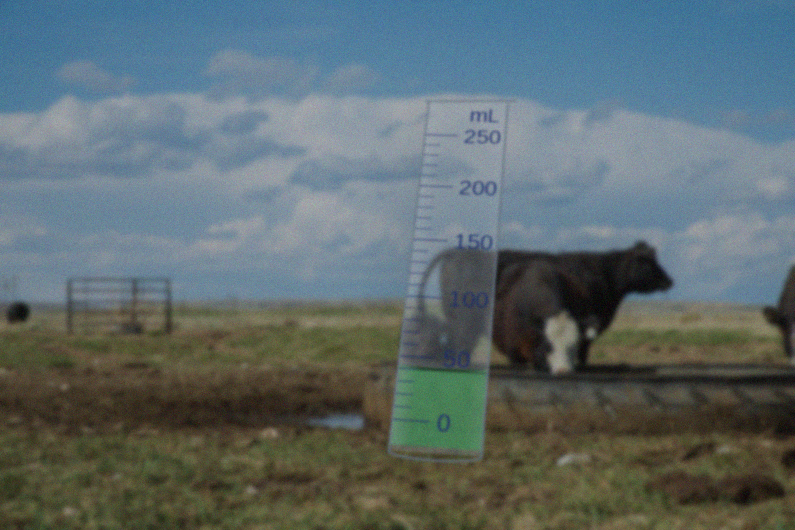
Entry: 40mL
